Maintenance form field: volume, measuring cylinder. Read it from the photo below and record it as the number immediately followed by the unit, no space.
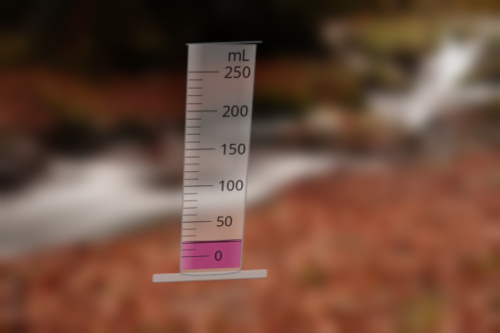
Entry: 20mL
